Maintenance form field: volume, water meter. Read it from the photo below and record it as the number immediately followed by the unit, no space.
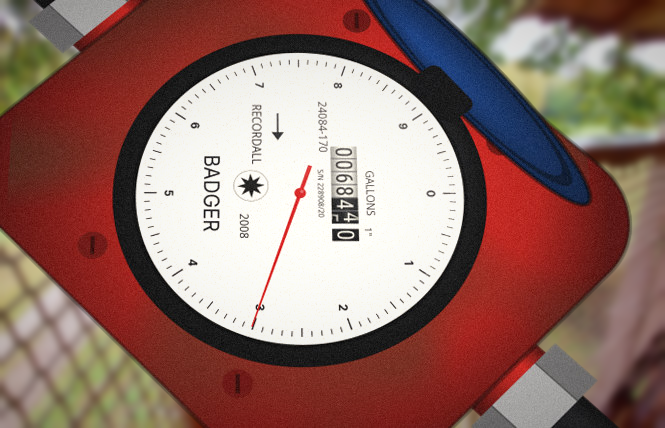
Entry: 68443.0gal
